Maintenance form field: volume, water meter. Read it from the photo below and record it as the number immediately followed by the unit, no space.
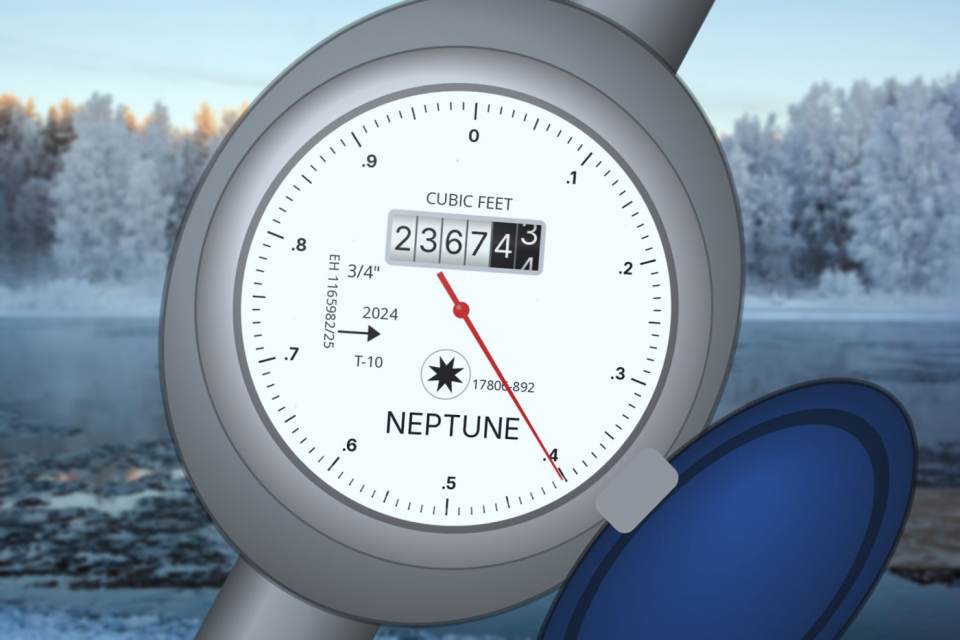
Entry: 236743.40ft³
